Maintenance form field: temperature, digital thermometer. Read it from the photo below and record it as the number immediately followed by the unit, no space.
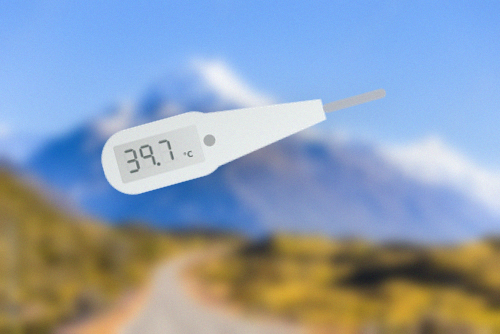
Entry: 39.7°C
